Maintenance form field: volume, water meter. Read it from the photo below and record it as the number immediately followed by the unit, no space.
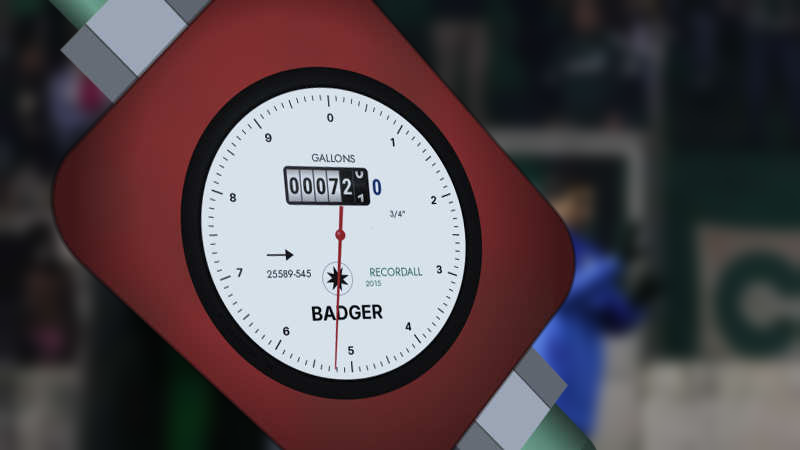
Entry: 7205.2gal
